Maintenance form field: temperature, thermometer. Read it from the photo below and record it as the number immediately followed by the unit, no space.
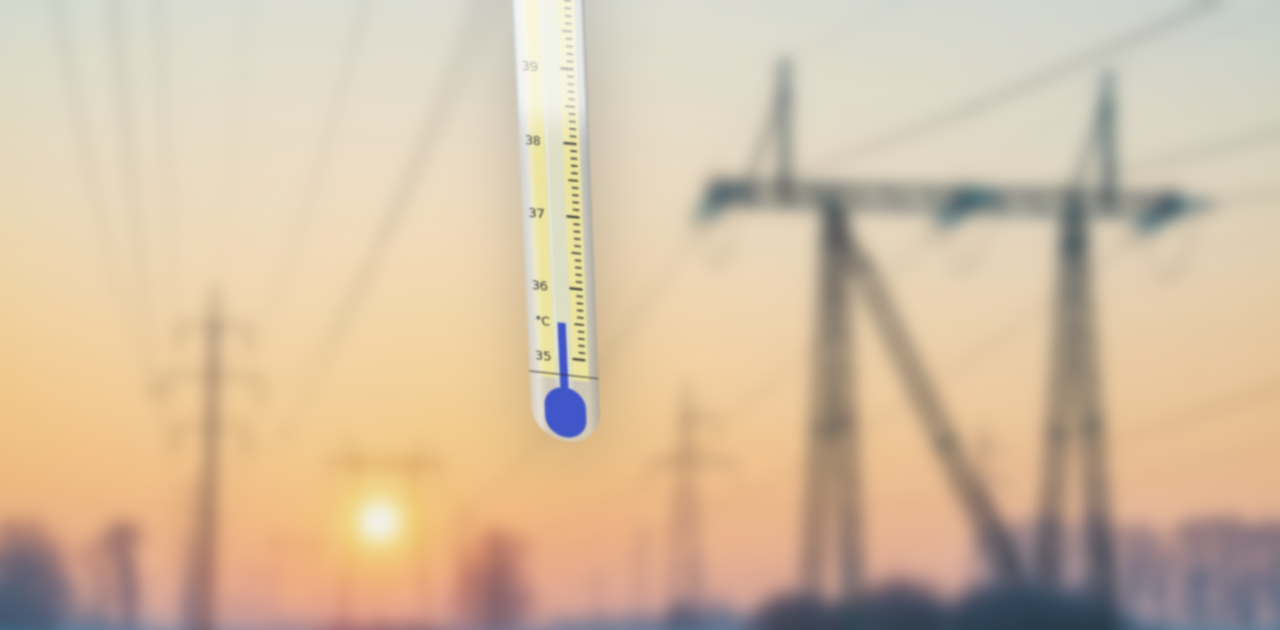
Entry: 35.5°C
